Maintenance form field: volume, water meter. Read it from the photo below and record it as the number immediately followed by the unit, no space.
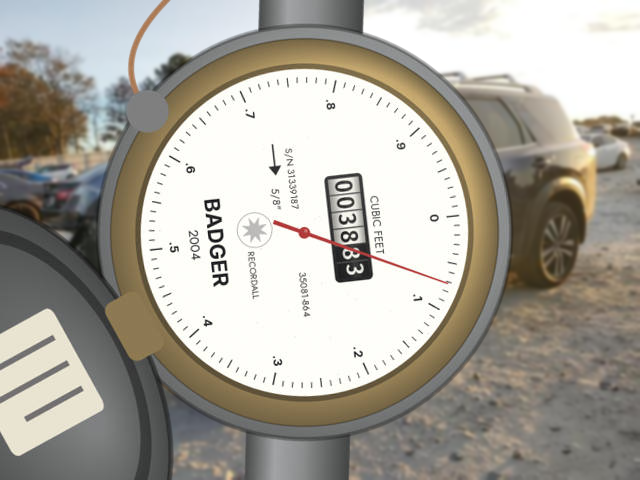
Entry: 3883.07ft³
